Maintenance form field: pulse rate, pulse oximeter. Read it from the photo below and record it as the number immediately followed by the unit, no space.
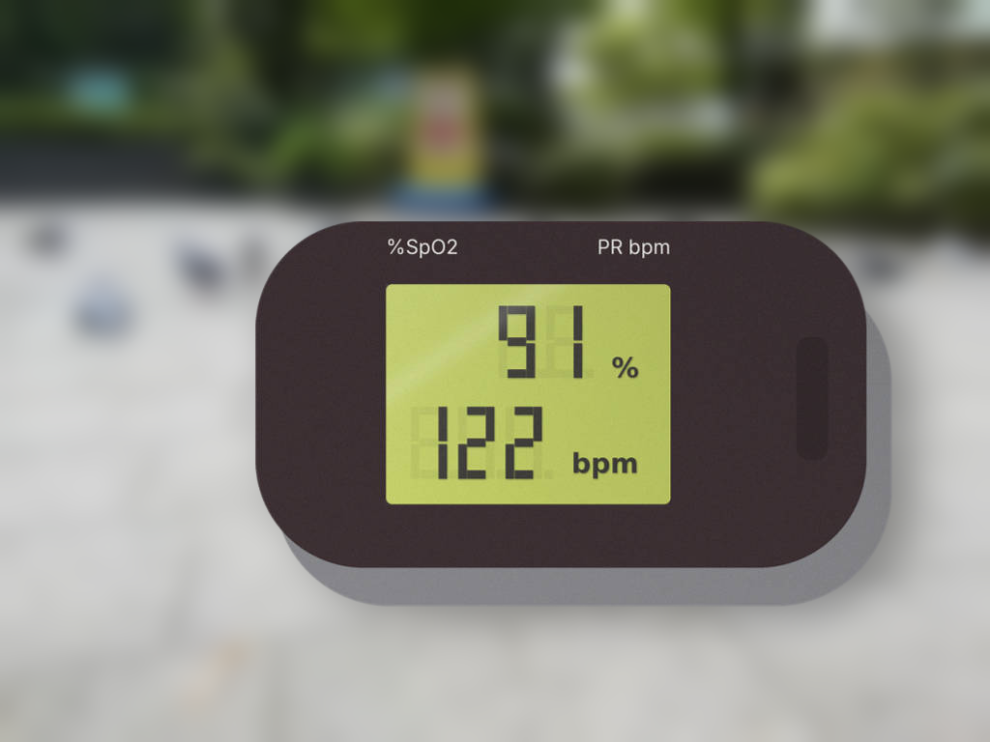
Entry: 122bpm
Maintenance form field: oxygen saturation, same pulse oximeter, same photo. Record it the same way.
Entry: 91%
